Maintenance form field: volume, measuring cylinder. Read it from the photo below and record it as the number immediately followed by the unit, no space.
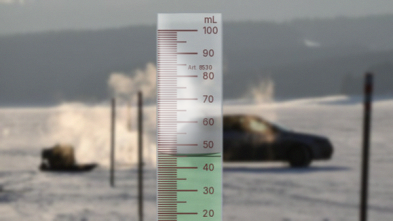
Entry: 45mL
